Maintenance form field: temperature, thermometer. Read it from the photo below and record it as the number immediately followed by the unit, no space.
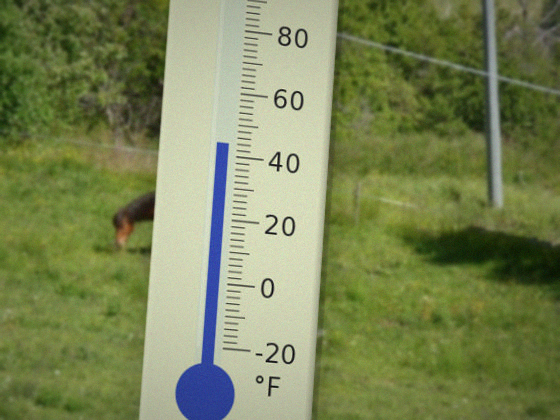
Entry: 44°F
